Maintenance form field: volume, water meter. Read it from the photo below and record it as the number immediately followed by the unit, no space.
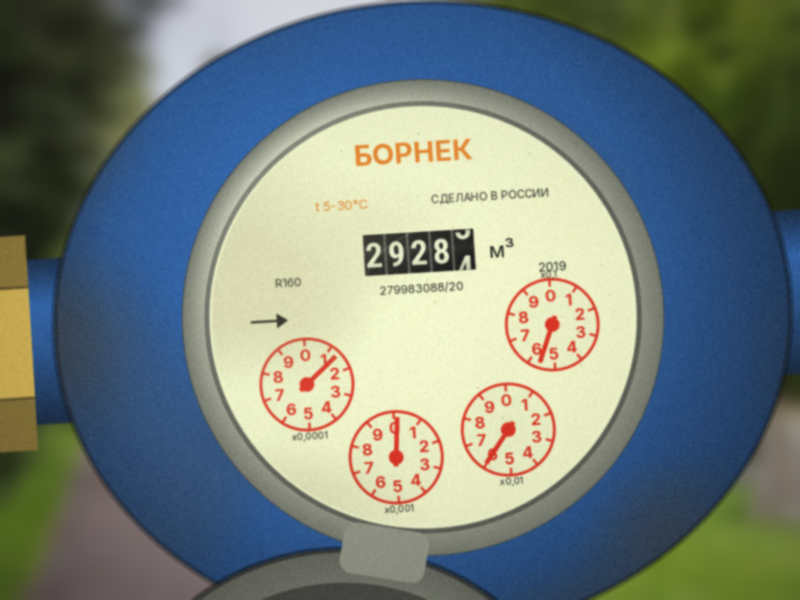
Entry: 29283.5601m³
